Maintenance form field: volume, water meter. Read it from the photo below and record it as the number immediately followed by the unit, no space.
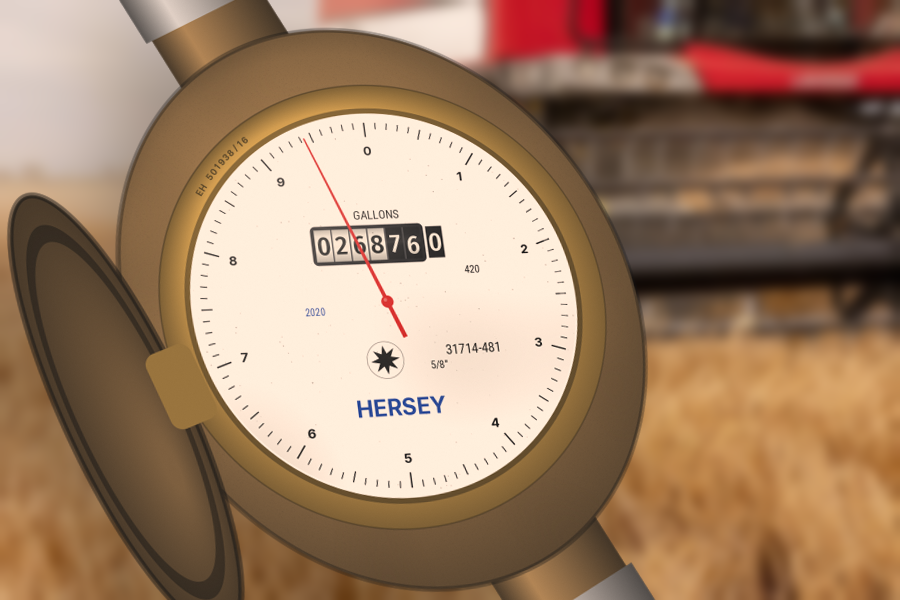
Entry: 268759.4gal
